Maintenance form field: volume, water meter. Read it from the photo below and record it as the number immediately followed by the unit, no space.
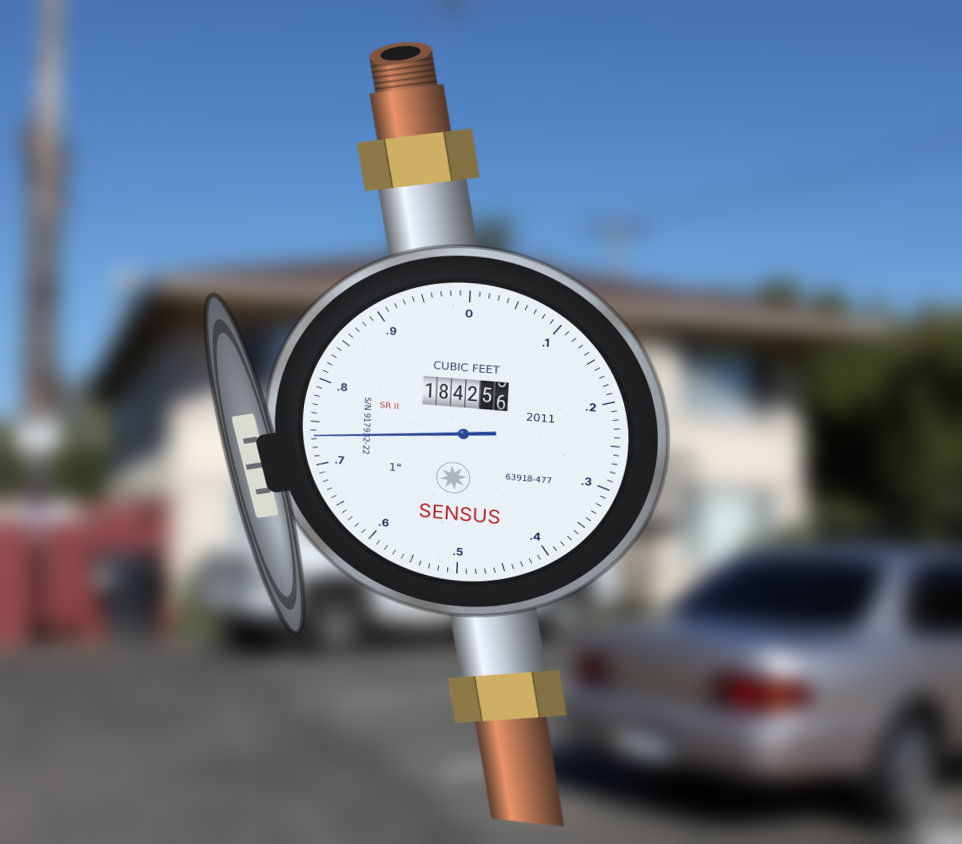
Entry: 184255.73ft³
